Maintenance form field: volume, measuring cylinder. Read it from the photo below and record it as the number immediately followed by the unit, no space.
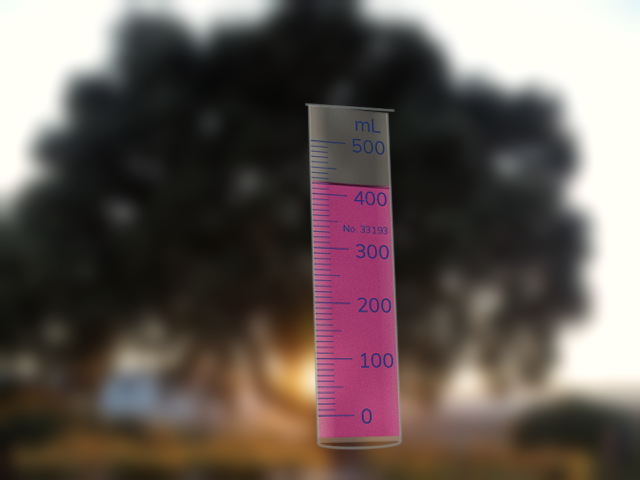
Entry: 420mL
